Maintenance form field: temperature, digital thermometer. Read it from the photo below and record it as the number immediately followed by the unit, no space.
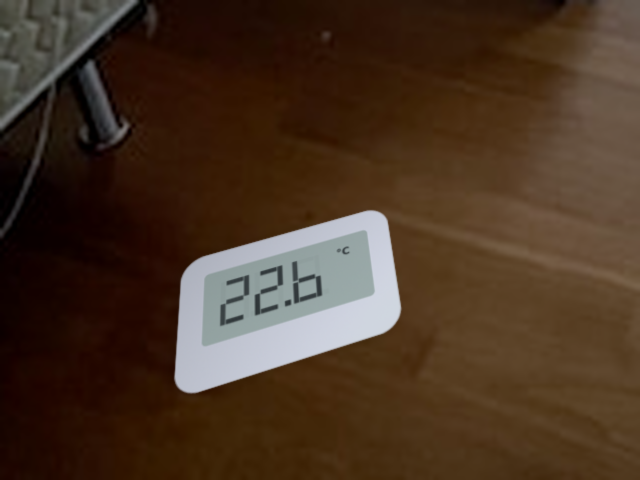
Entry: 22.6°C
